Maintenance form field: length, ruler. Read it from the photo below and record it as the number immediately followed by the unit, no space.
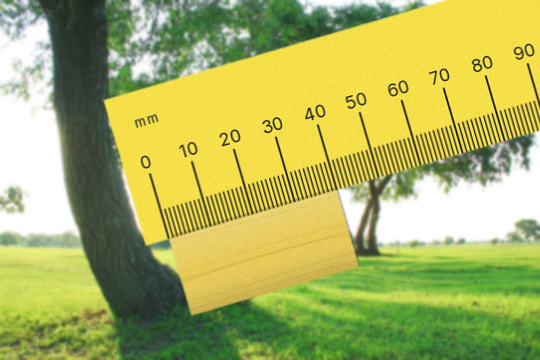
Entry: 40mm
